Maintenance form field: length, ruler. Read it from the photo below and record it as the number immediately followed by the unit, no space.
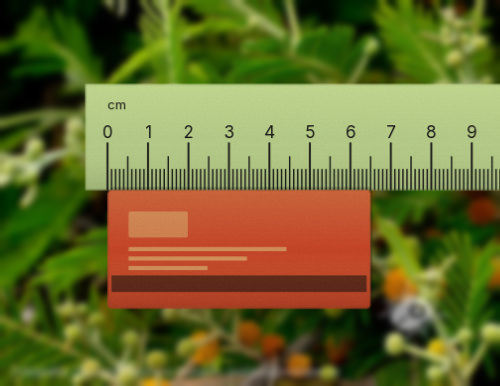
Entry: 6.5cm
